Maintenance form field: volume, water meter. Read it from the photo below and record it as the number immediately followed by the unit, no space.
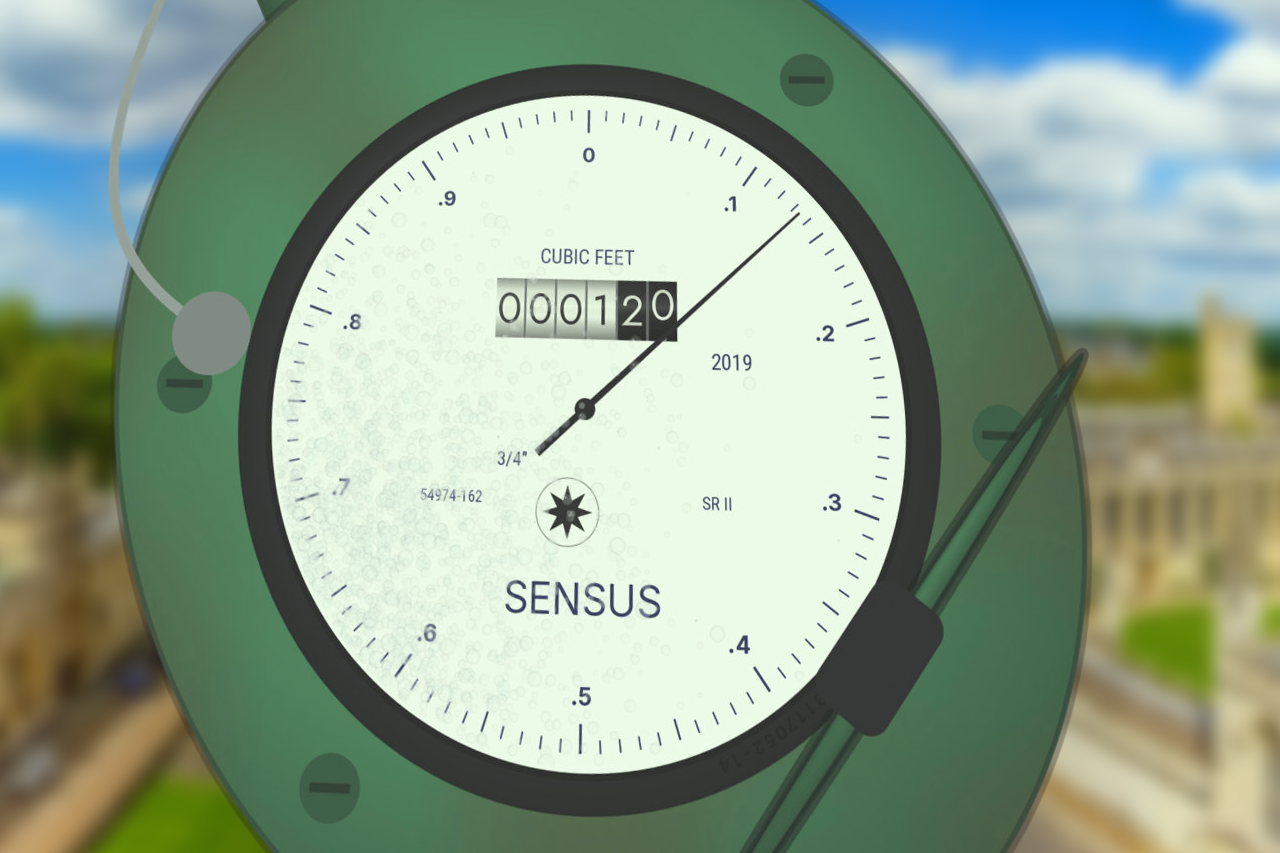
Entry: 120.13ft³
